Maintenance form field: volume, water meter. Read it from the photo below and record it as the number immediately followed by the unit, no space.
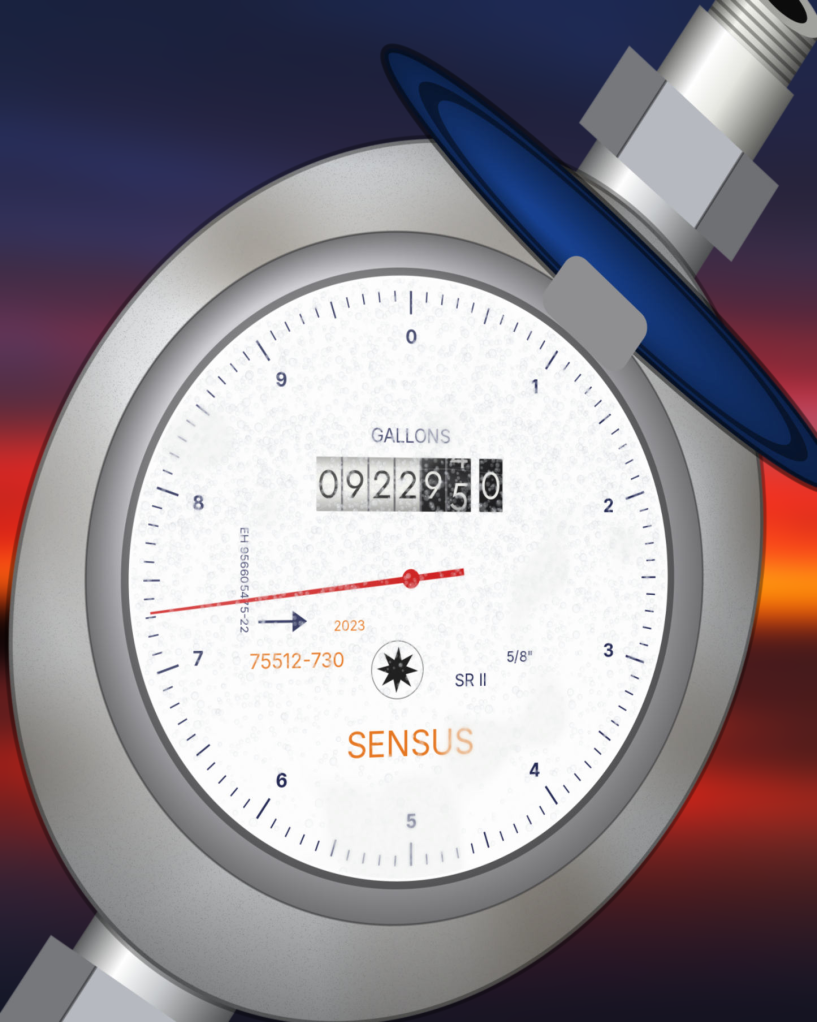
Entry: 922947.3gal
